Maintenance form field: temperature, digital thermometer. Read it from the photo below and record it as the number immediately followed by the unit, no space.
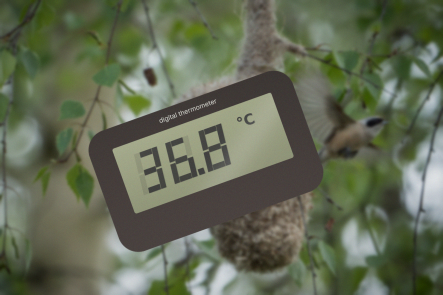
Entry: 36.8°C
